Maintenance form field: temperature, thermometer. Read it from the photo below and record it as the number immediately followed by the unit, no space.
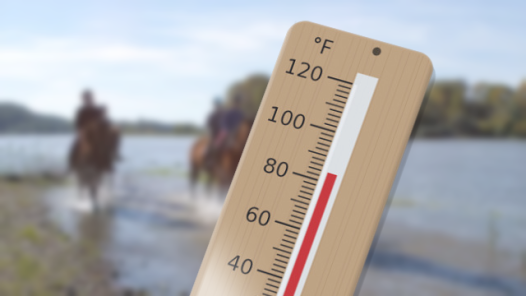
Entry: 84°F
